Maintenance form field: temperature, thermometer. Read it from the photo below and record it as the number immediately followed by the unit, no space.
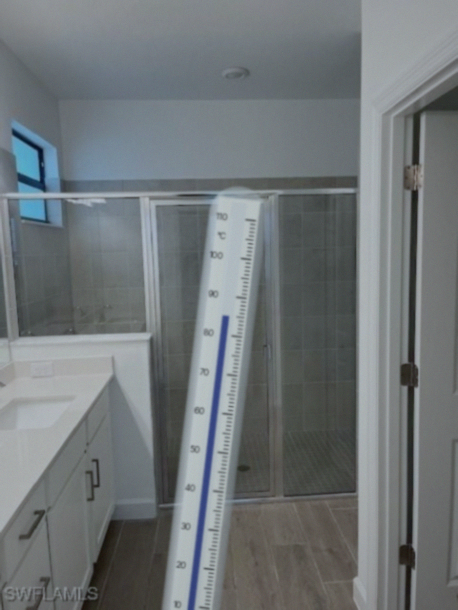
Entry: 85°C
